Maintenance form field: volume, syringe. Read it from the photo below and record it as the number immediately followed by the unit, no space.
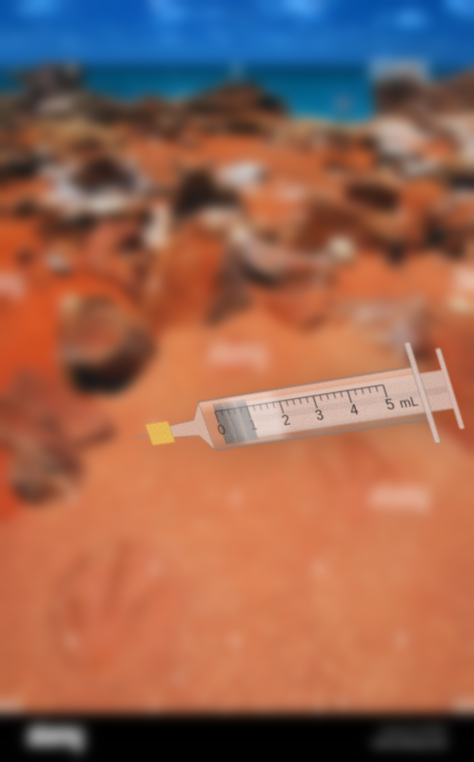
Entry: 0mL
